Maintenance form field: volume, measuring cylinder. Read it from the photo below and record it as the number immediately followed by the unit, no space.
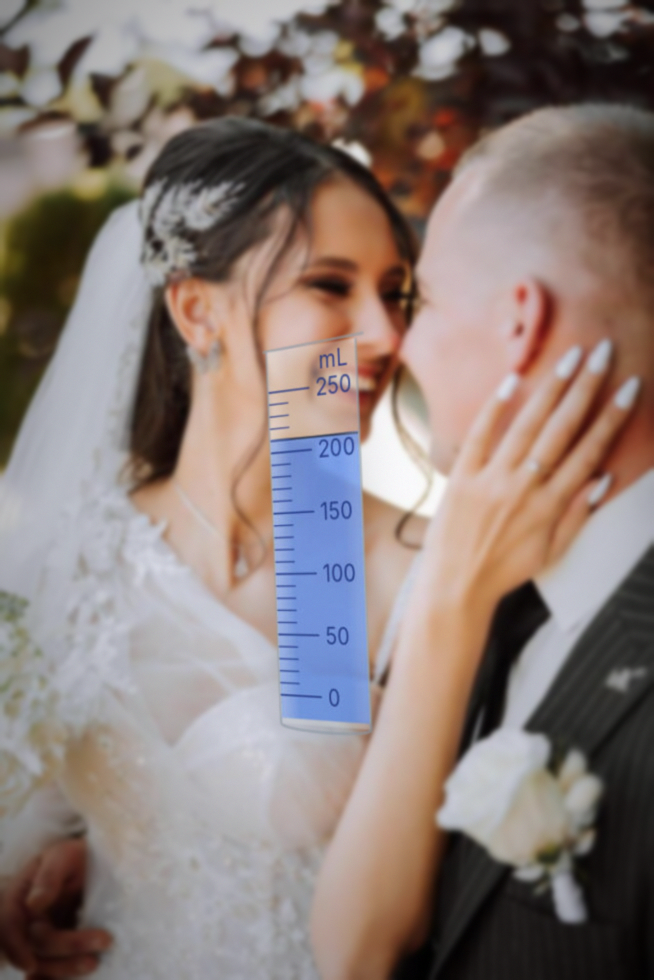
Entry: 210mL
